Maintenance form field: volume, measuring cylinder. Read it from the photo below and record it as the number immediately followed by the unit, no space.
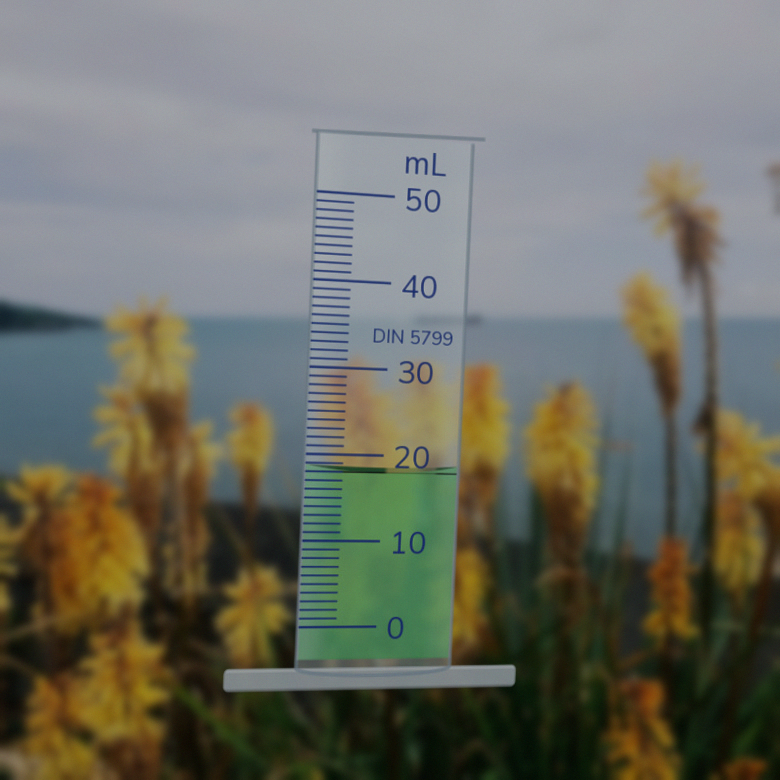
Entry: 18mL
